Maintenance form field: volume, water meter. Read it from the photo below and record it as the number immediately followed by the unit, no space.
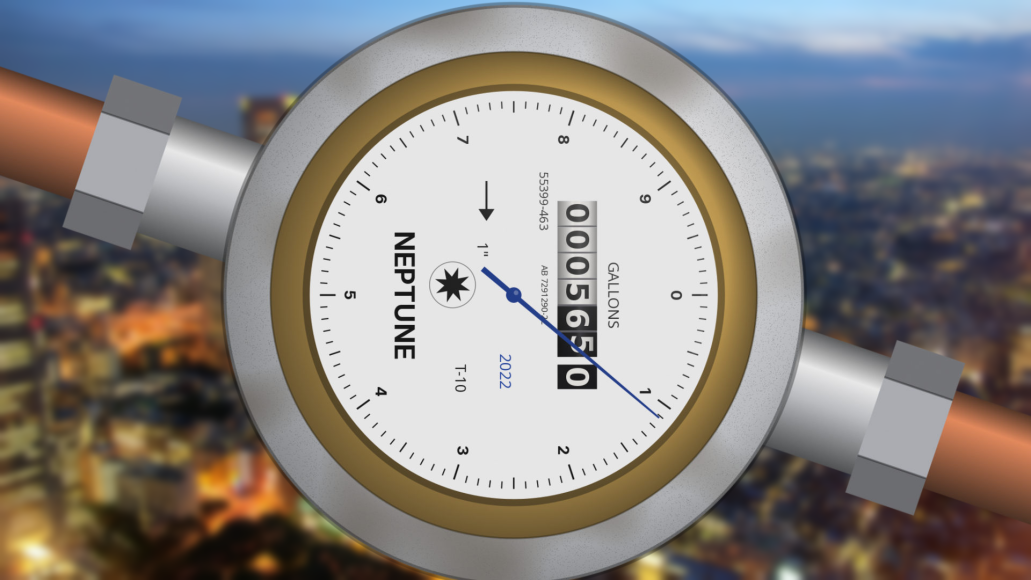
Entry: 5651.1gal
